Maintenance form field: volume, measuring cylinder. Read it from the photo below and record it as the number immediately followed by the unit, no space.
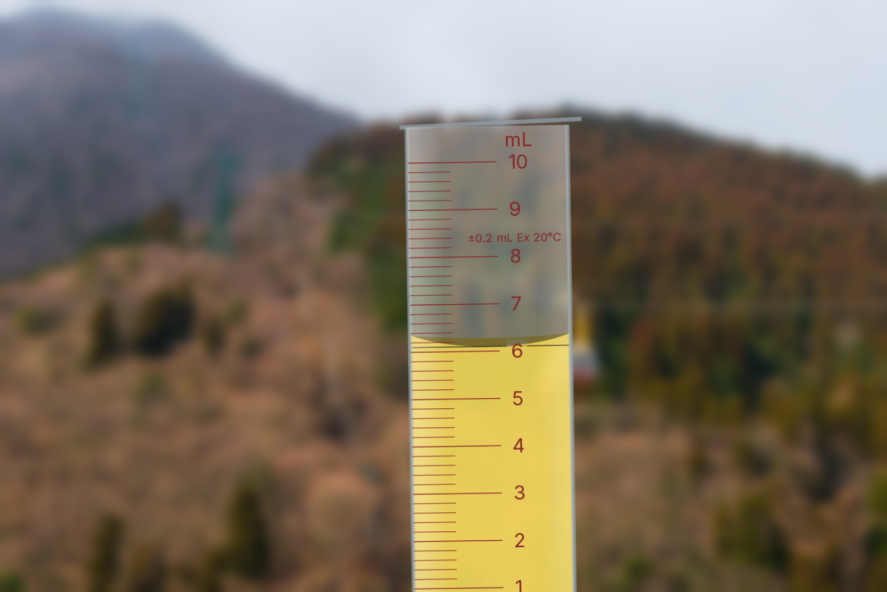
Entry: 6.1mL
